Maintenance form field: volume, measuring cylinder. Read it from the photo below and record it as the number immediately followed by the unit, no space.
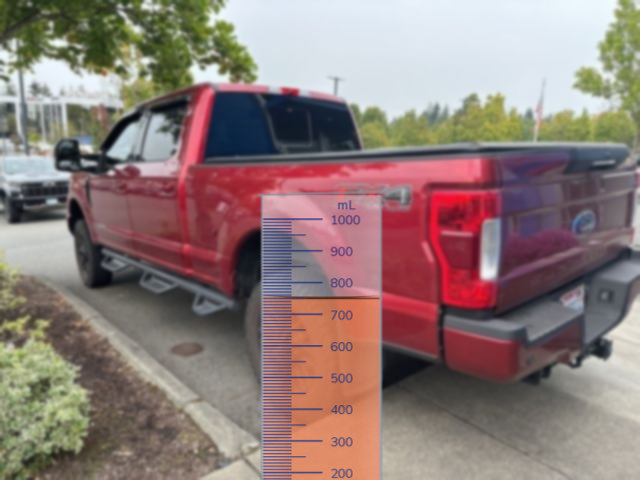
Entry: 750mL
